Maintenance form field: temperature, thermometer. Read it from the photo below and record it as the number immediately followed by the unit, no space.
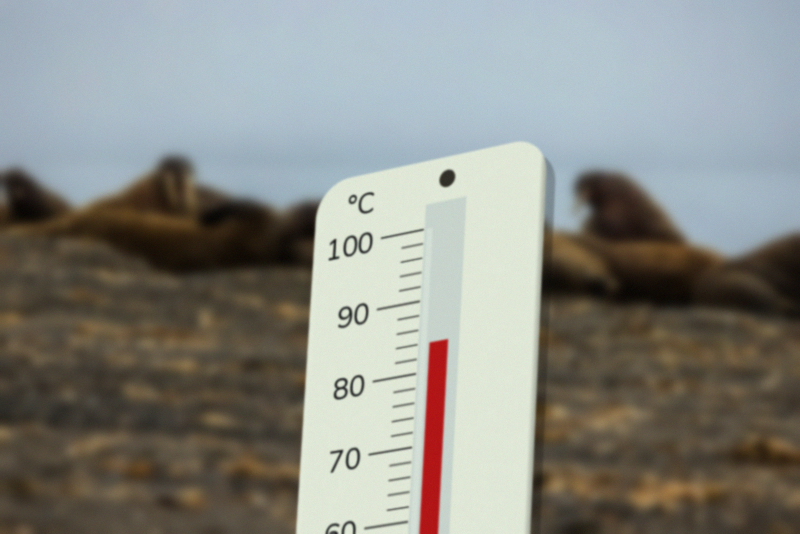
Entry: 84°C
